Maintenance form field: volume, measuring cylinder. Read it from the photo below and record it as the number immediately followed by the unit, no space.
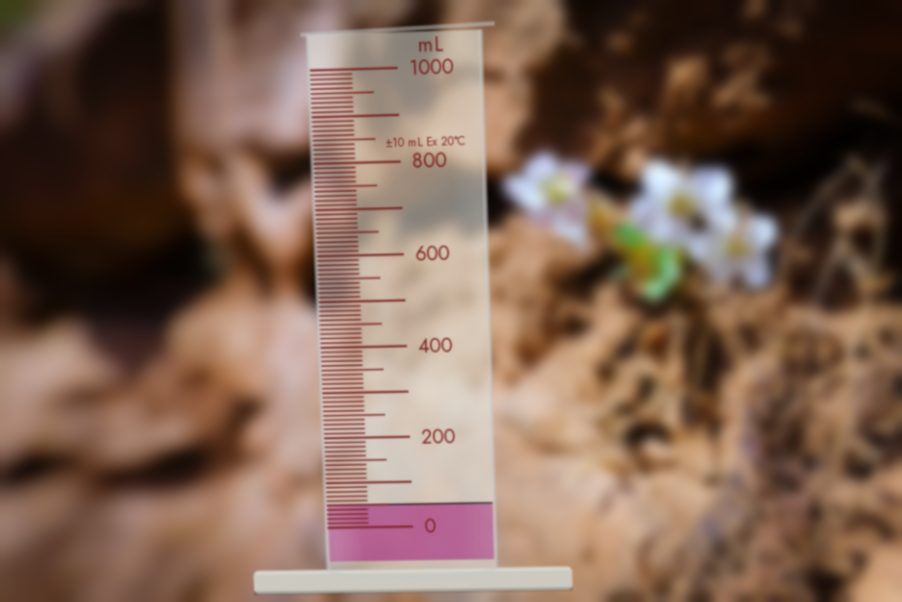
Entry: 50mL
